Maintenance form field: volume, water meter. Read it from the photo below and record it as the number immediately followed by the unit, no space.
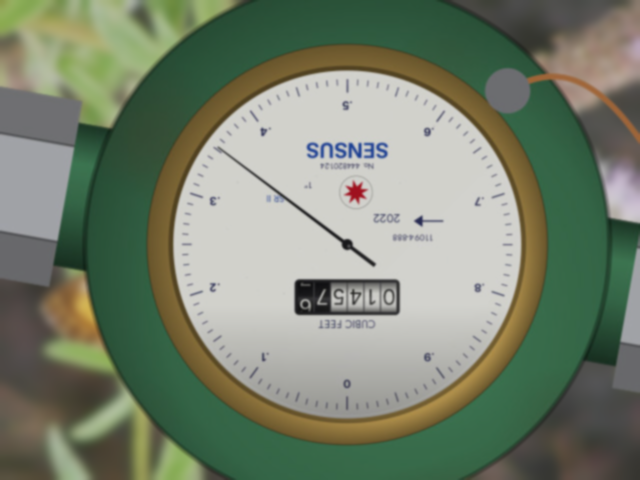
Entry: 14576.35ft³
